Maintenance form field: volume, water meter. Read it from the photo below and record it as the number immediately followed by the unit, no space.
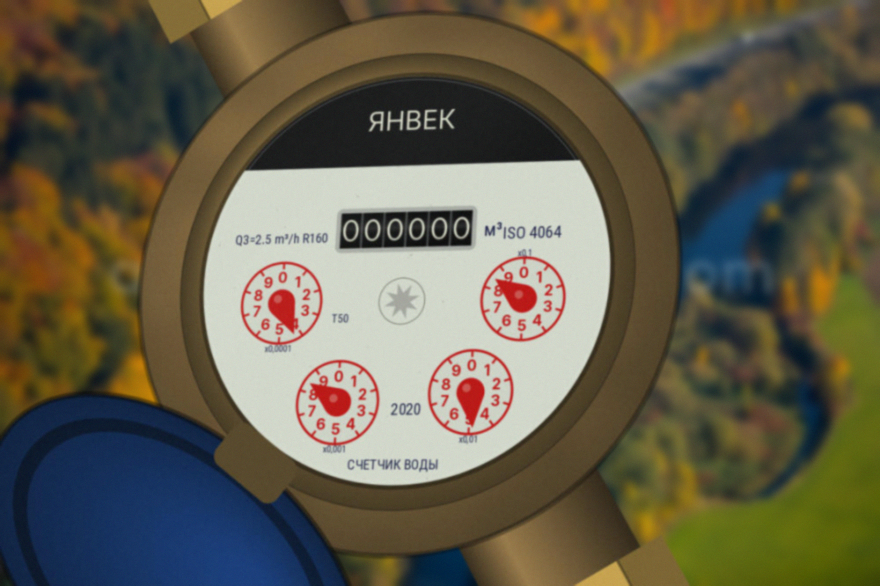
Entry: 0.8484m³
